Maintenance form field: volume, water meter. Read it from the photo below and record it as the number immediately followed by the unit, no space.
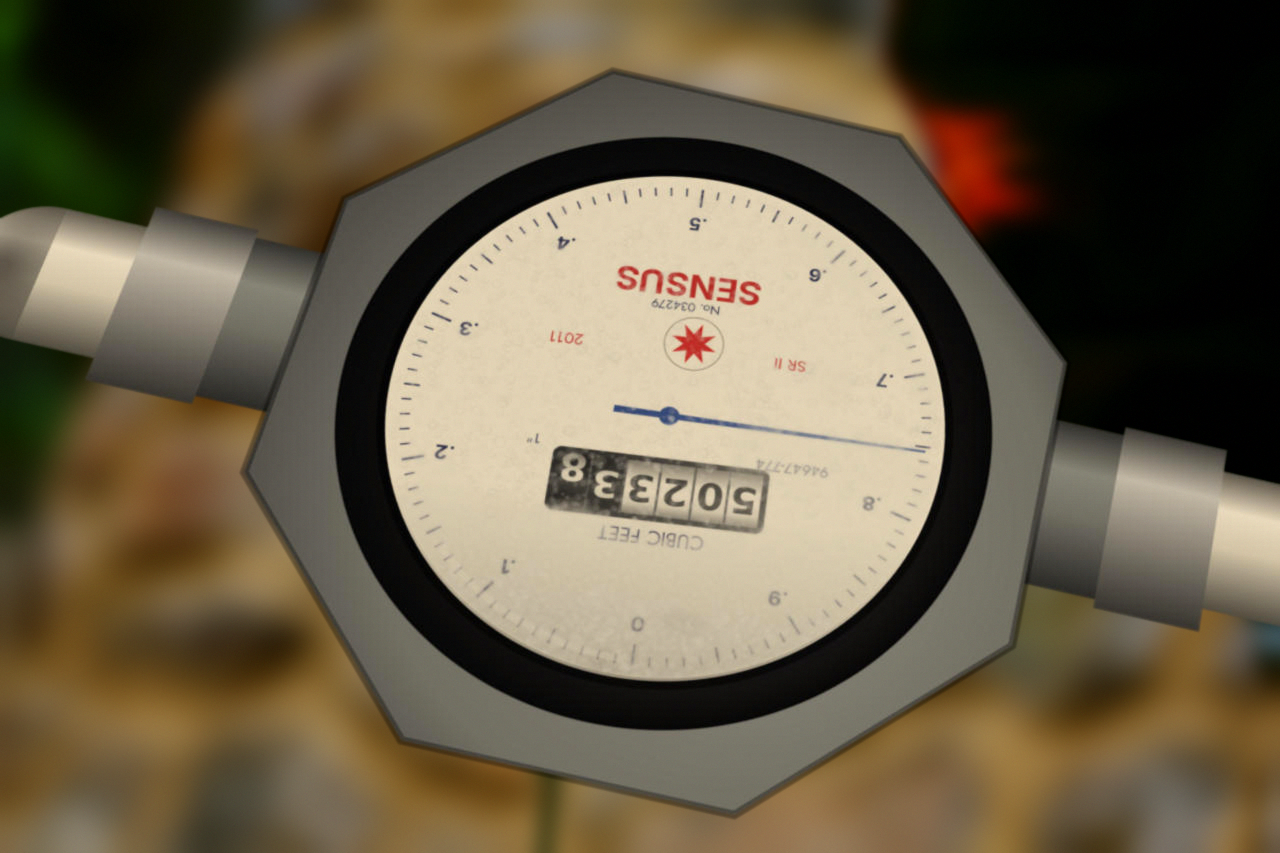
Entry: 502337.75ft³
